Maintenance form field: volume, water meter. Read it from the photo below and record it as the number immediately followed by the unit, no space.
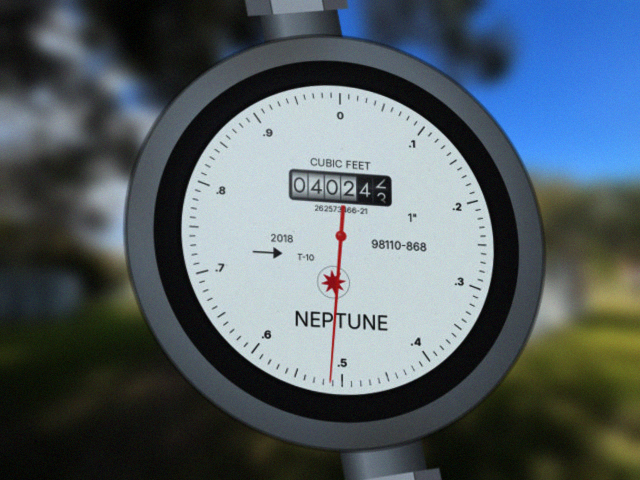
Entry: 40242.51ft³
